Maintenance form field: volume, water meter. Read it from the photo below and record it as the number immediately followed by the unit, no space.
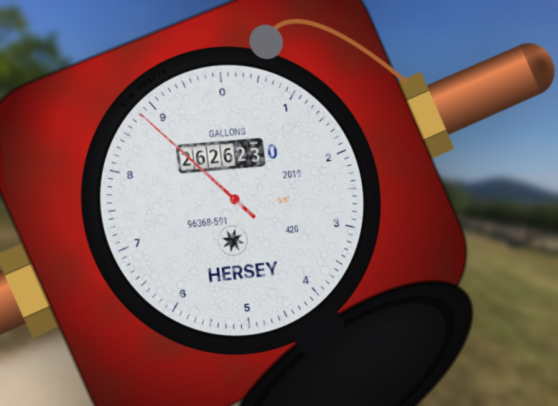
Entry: 2626228.8gal
